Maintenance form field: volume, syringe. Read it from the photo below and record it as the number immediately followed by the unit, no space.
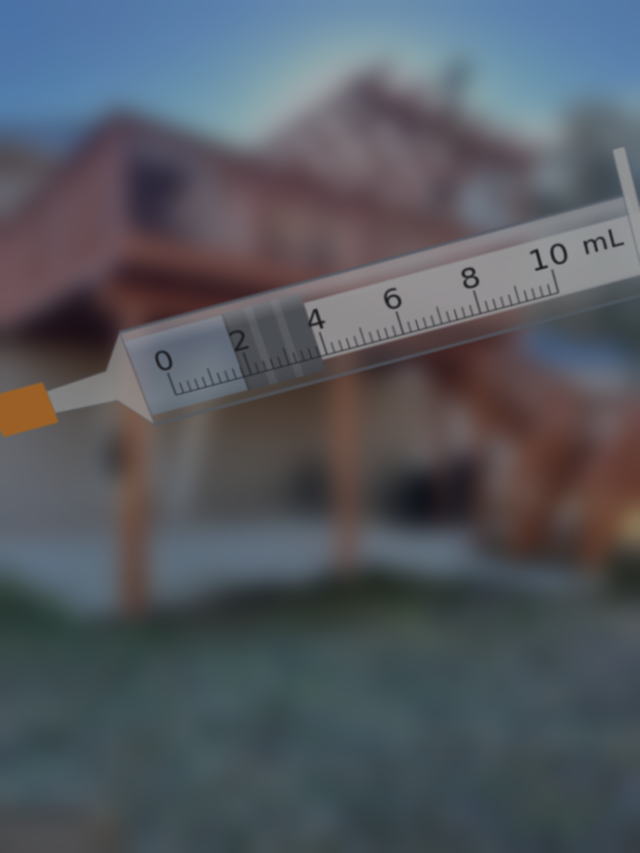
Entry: 1.8mL
